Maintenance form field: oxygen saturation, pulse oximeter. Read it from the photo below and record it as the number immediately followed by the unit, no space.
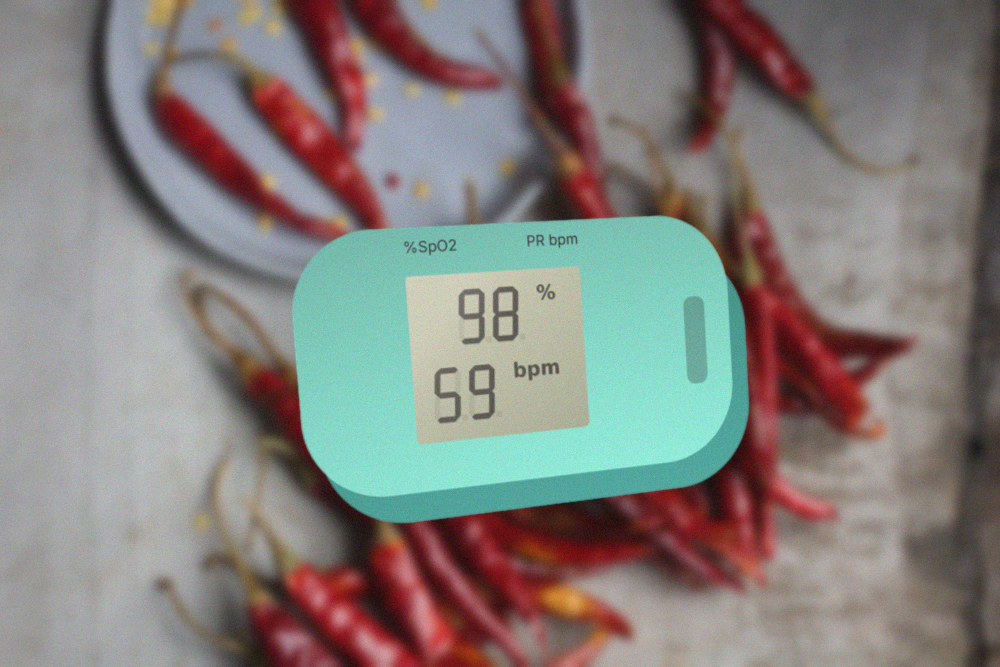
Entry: 98%
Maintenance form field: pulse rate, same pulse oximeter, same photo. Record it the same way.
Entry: 59bpm
